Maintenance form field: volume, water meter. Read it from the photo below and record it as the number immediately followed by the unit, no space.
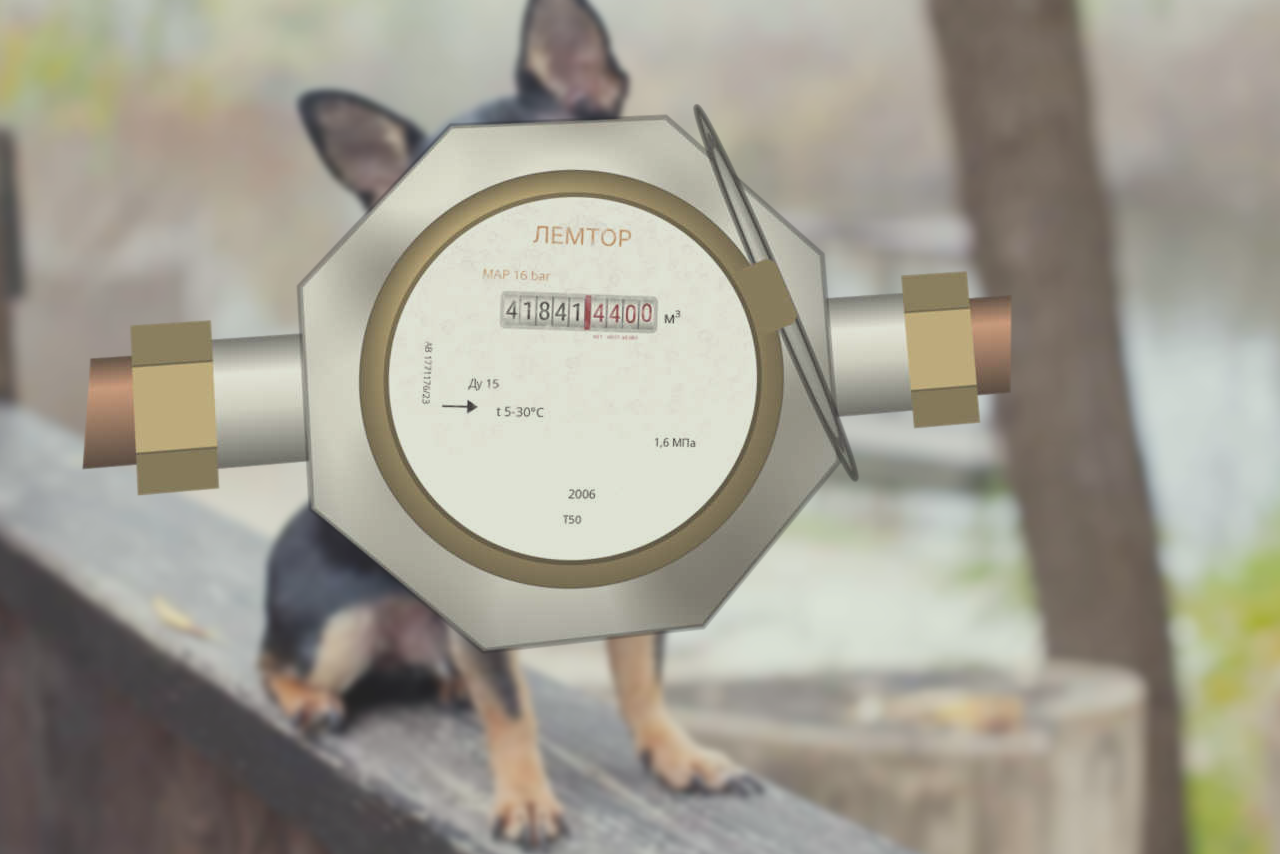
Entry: 41841.4400m³
